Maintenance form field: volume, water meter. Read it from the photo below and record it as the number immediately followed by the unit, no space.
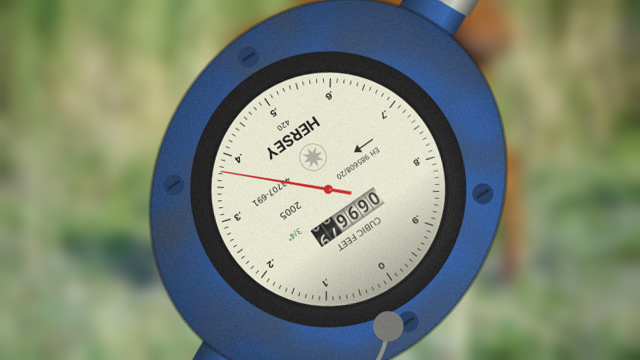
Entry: 69679.37ft³
